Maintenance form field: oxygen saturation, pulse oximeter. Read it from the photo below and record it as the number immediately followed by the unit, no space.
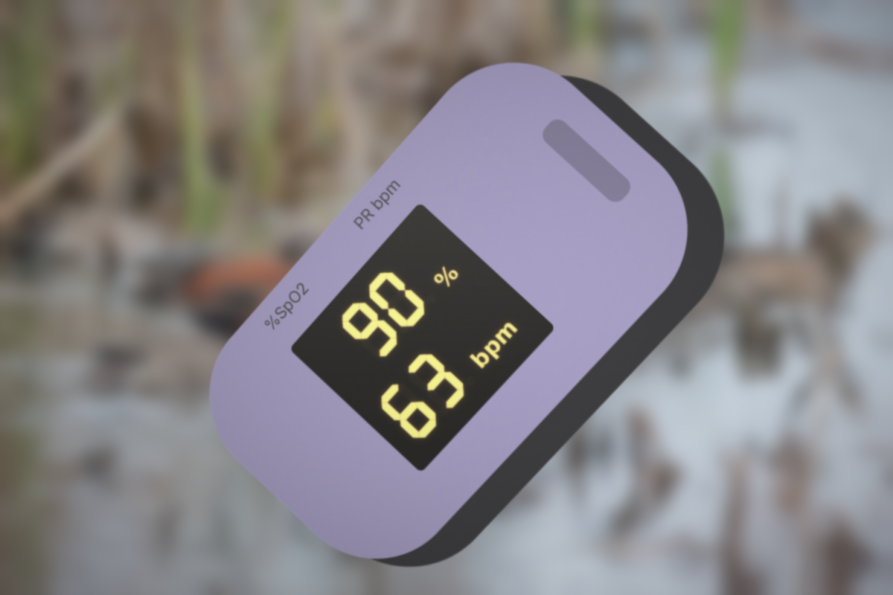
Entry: 90%
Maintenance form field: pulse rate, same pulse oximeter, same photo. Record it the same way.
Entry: 63bpm
